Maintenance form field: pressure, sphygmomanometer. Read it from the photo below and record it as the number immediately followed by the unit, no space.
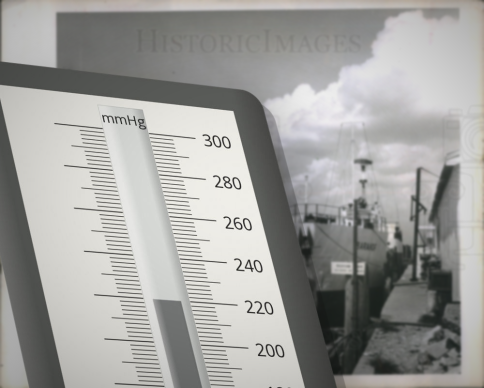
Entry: 220mmHg
